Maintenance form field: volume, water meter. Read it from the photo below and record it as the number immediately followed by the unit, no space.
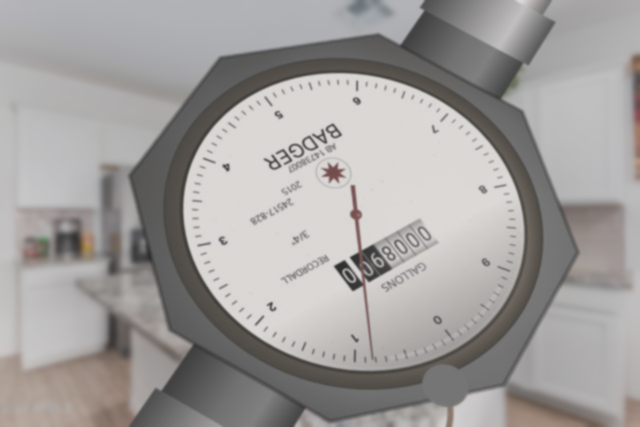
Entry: 8900.8gal
